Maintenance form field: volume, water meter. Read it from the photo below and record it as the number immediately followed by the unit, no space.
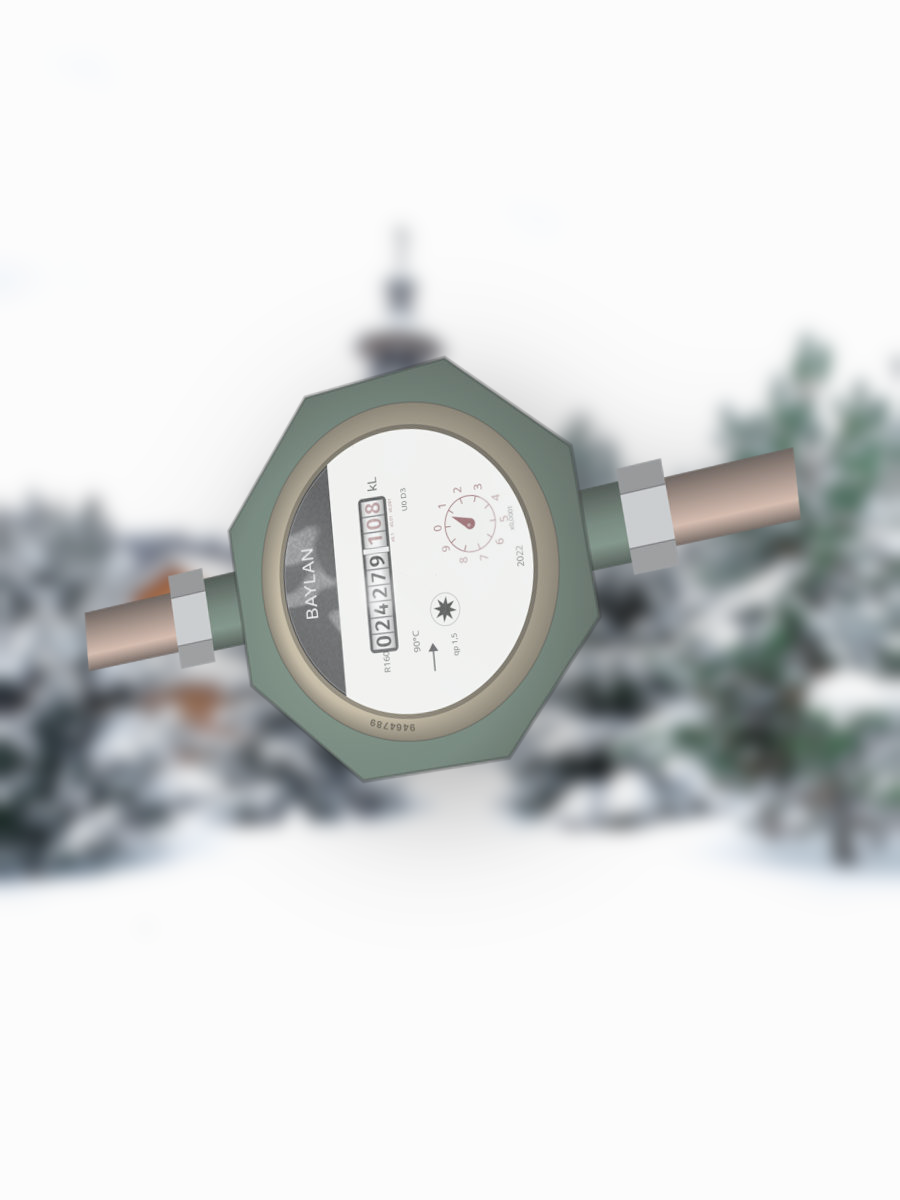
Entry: 24279.1080kL
